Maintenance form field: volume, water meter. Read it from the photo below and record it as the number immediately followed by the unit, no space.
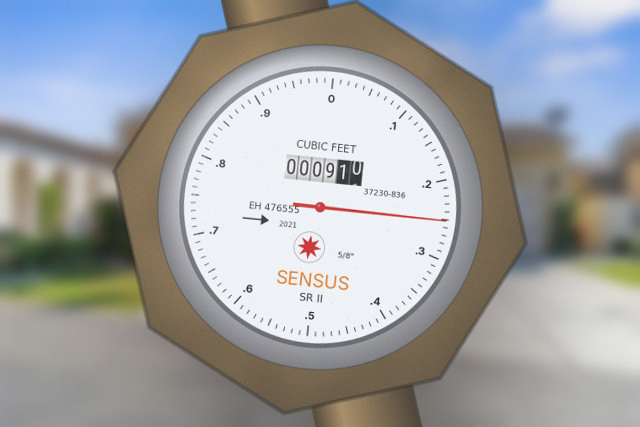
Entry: 910.25ft³
